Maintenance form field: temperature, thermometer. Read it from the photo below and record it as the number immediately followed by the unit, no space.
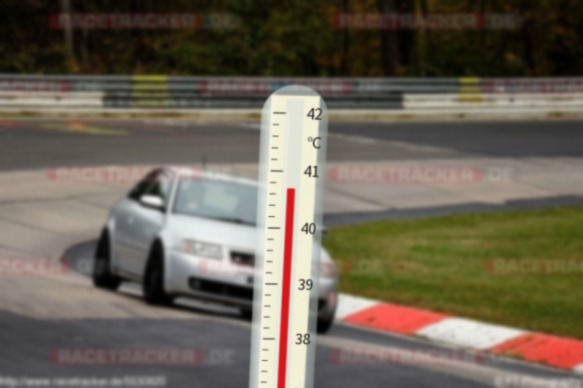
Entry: 40.7°C
